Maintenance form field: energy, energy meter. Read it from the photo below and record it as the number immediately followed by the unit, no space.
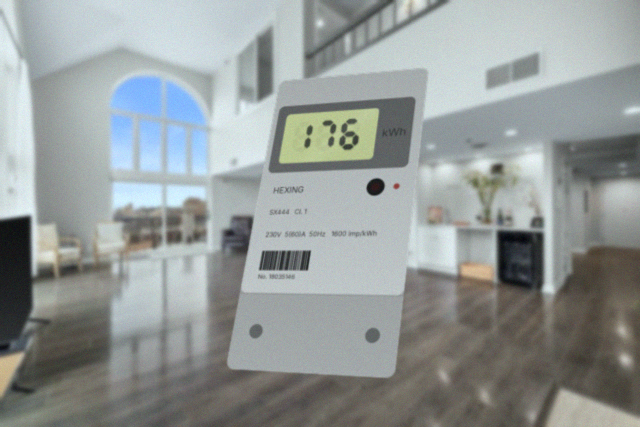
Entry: 176kWh
